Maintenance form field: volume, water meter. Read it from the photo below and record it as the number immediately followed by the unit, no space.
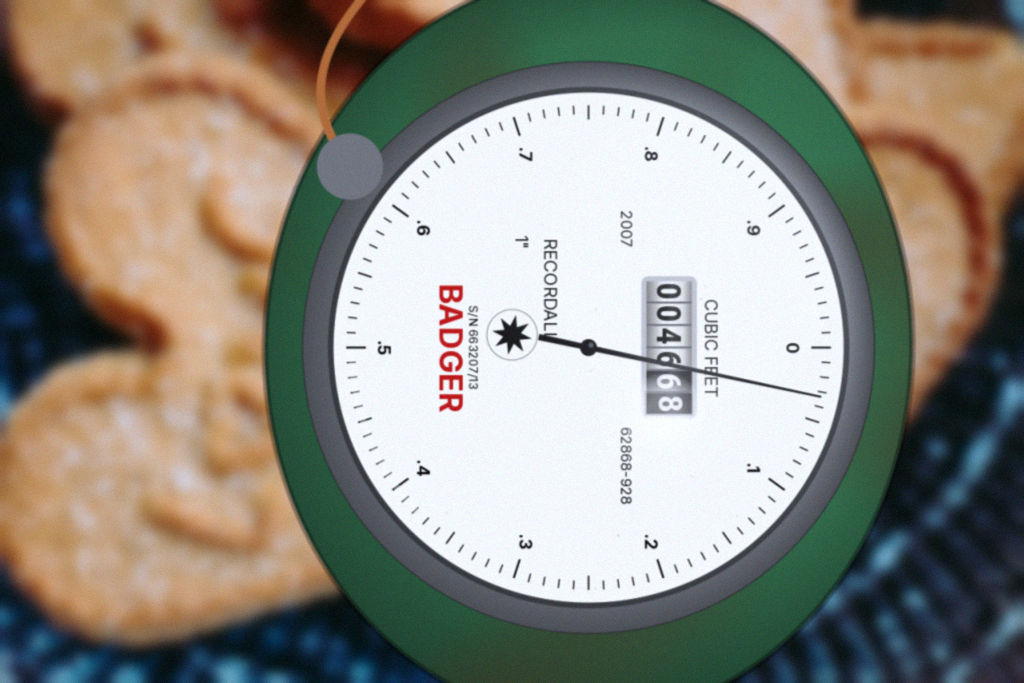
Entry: 4668.03ft³
